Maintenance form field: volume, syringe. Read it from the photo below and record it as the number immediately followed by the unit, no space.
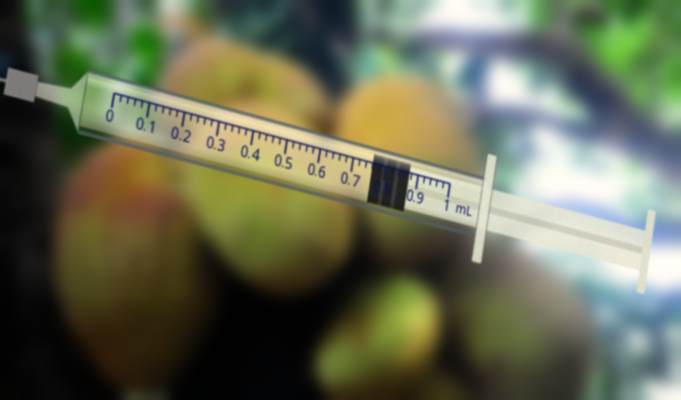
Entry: 0.76mL
